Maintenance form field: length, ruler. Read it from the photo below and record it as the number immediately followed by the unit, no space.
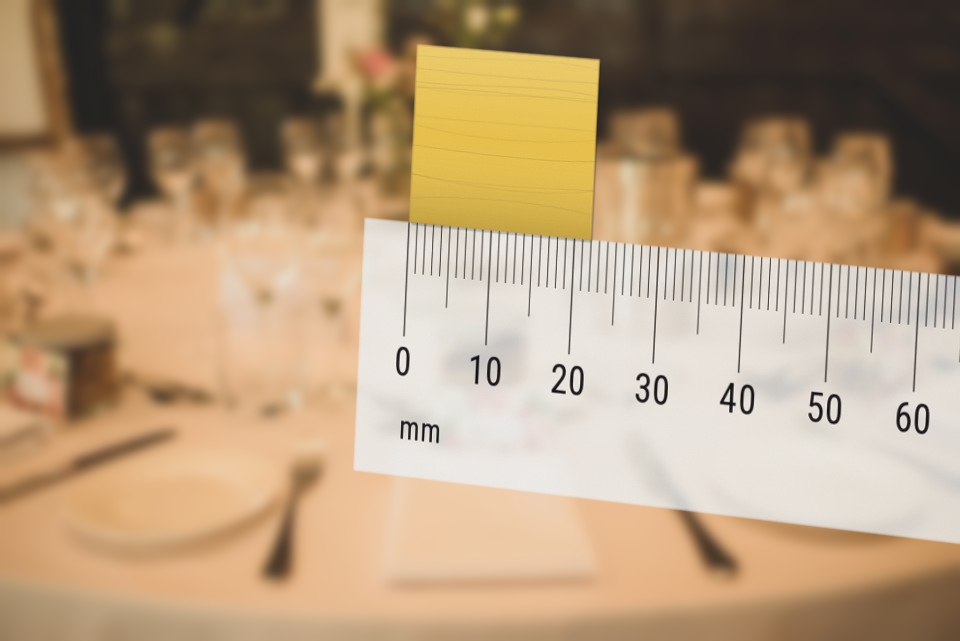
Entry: 22mm
